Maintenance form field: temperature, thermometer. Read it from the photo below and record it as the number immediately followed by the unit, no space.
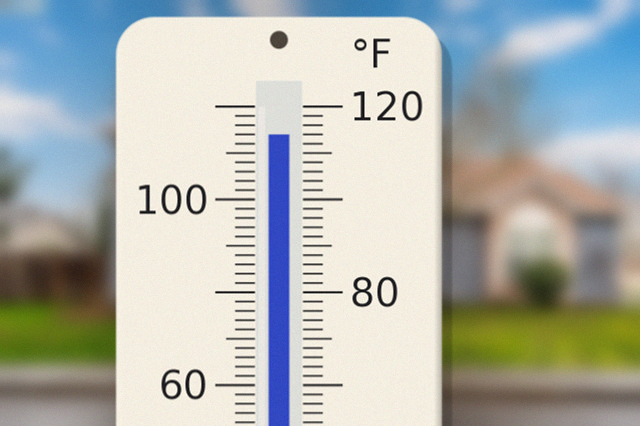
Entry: 114°F
